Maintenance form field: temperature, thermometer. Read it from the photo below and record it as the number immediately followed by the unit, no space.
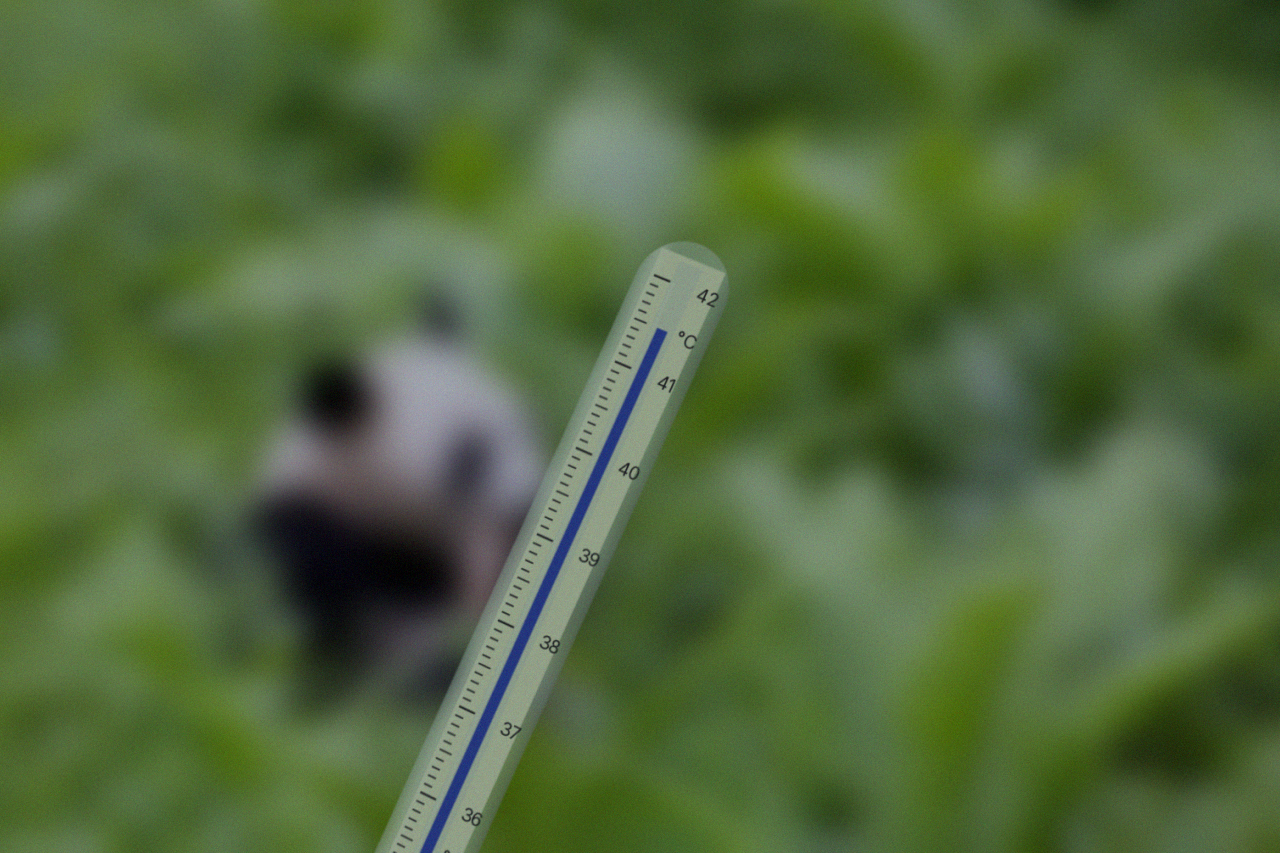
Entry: 41.5°C
